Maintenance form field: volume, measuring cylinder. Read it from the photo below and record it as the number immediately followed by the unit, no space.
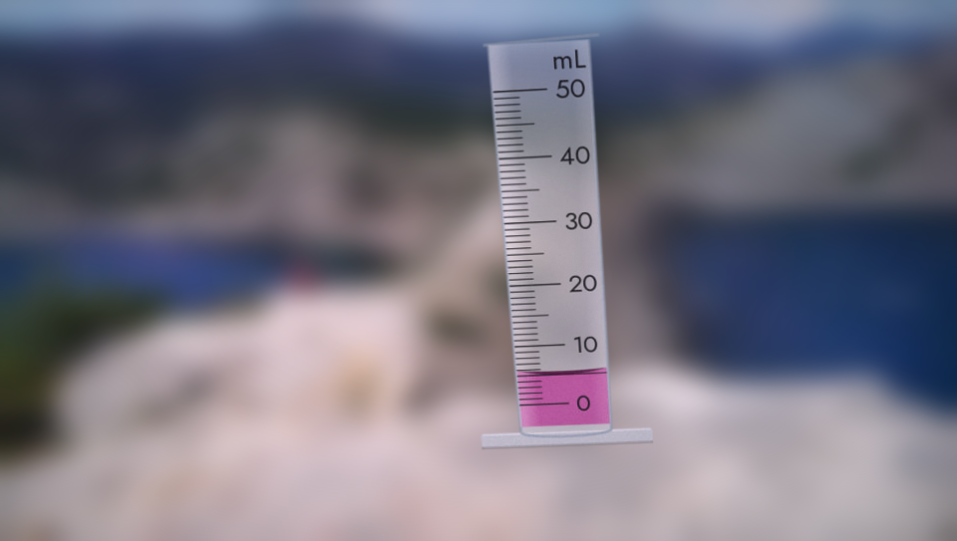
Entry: 5mL
